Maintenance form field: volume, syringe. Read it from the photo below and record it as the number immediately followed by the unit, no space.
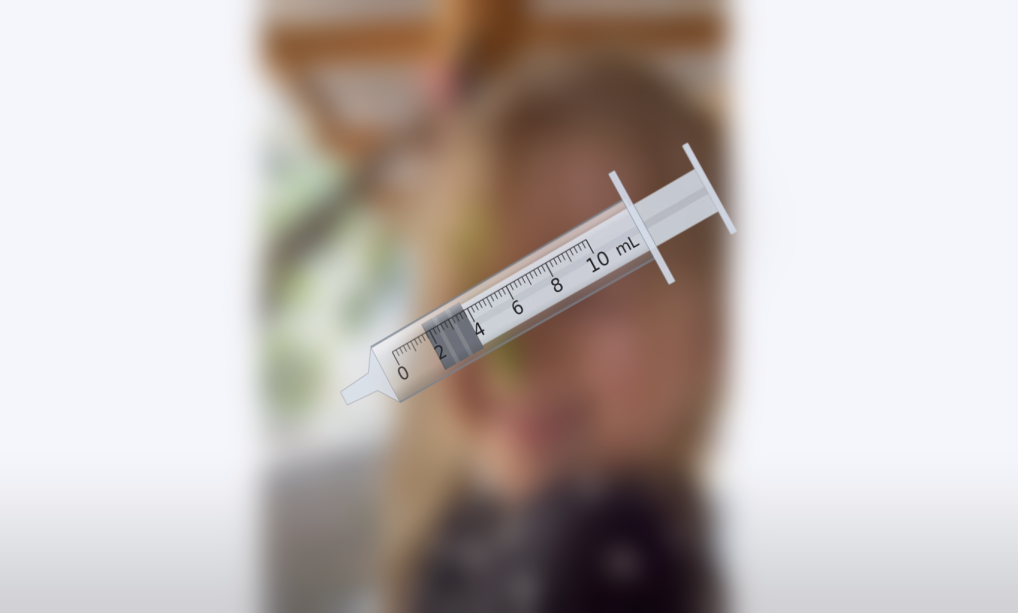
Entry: 1.8mL
